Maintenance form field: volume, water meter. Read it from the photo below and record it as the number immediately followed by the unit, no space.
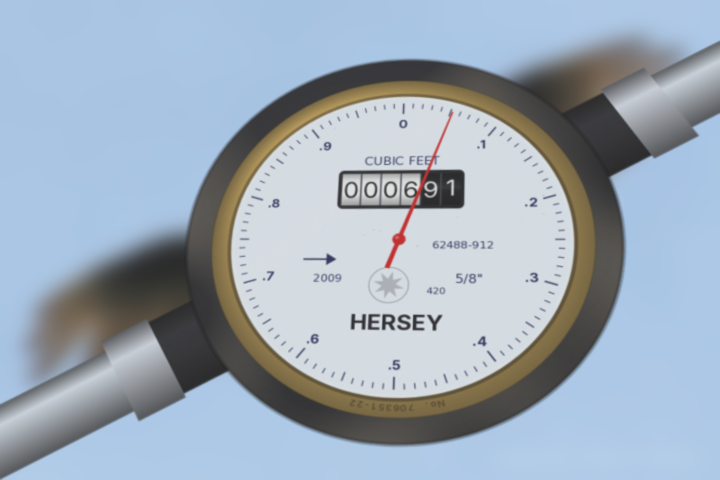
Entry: 691.05ft³
